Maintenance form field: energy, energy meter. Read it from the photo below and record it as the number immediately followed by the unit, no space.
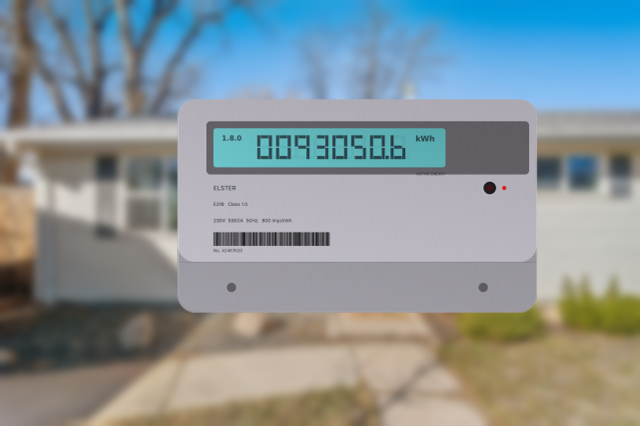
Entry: 93050.6kWh
